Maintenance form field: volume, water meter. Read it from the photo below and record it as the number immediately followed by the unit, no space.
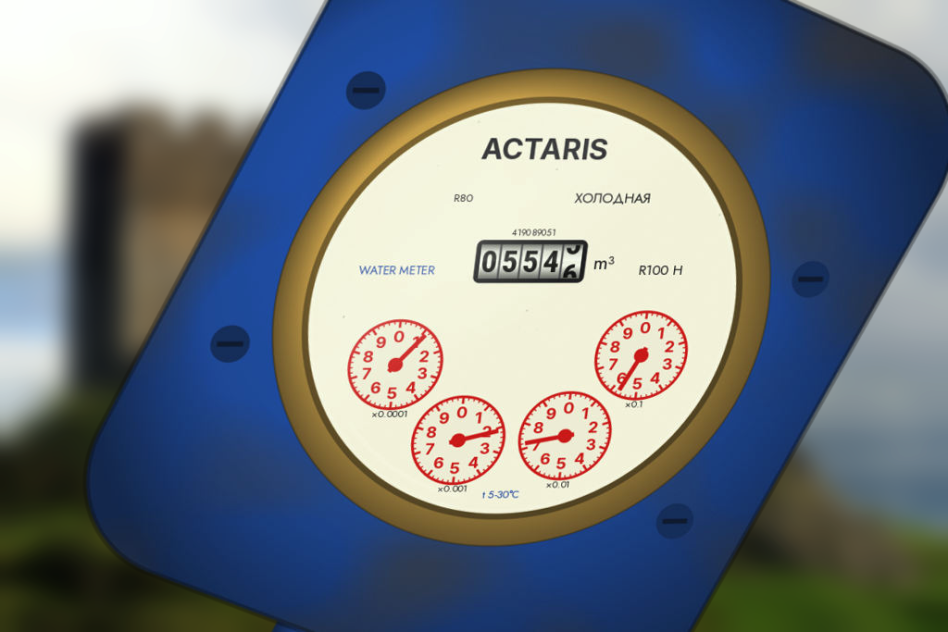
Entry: 5545.5721m³
